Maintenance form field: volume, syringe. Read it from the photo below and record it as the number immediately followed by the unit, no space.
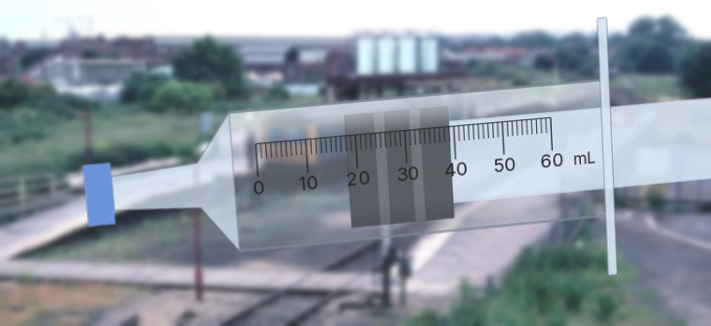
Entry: 18mL
